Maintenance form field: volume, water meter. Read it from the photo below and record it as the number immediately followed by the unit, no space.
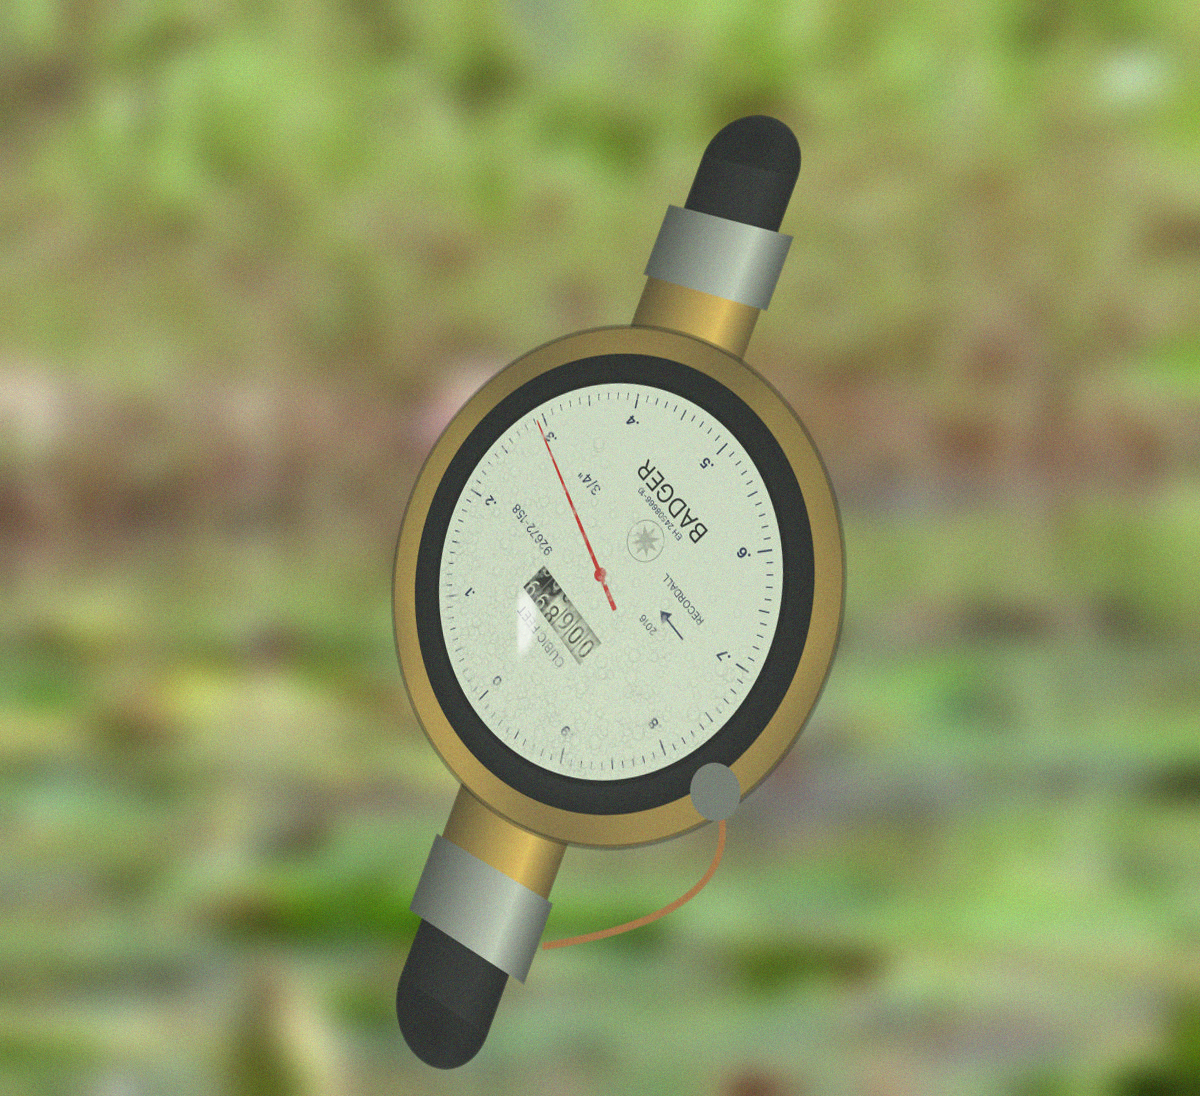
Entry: 6899.29ft³
